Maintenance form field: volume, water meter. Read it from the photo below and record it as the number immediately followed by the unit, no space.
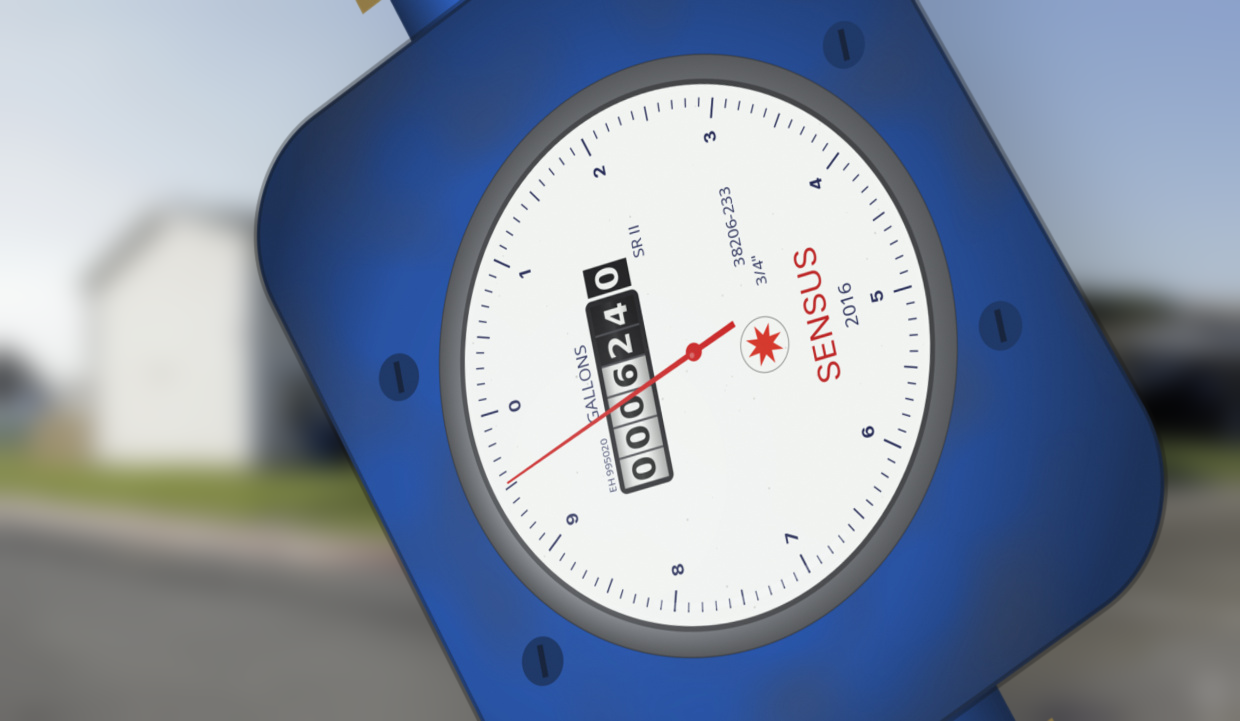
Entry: 6239.5gal
